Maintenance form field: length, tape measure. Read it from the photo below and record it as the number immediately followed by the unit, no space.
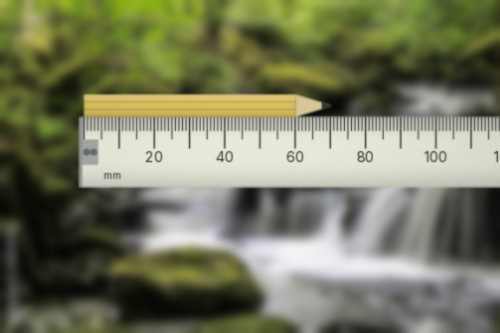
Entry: 70mm
